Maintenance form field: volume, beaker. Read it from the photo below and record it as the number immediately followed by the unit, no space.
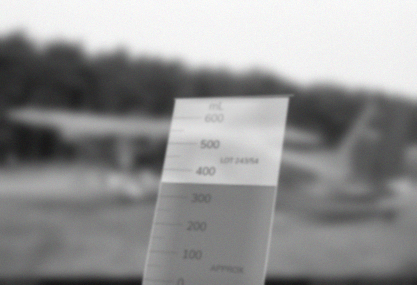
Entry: 350mL
